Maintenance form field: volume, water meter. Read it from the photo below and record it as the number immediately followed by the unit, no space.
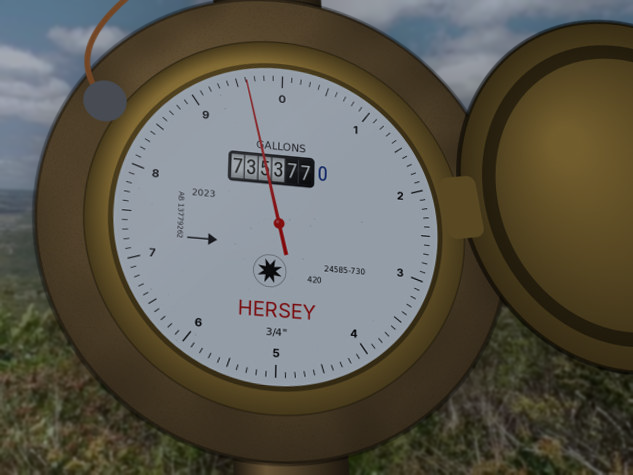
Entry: 7353769.6gal
